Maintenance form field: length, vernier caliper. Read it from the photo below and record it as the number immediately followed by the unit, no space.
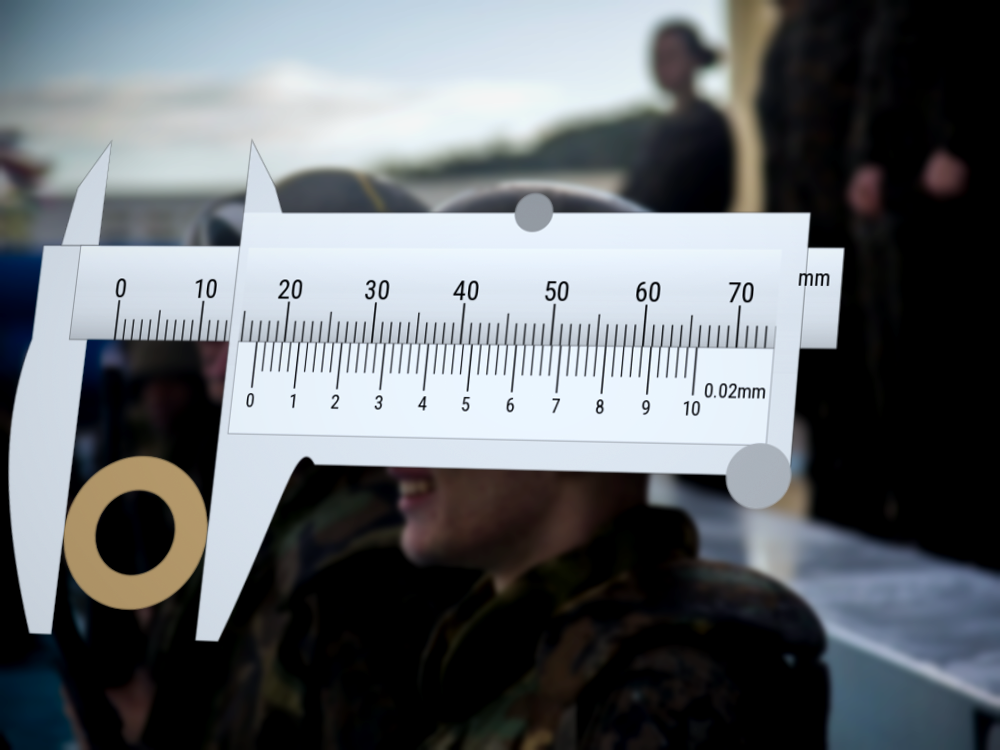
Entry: 16.8mm
